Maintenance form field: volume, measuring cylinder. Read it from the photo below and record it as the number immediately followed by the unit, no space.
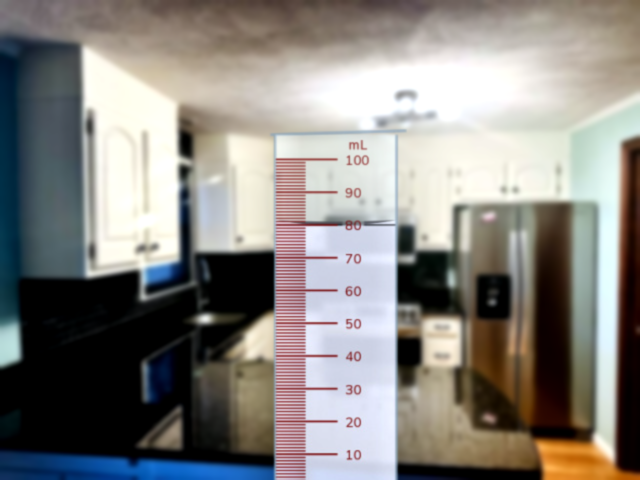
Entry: 80mL
